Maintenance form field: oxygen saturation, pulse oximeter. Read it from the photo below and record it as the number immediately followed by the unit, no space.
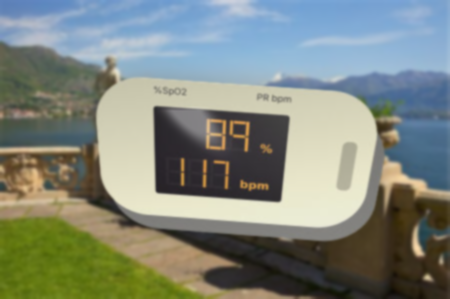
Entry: 89%
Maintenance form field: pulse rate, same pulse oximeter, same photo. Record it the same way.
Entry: 117bpm
